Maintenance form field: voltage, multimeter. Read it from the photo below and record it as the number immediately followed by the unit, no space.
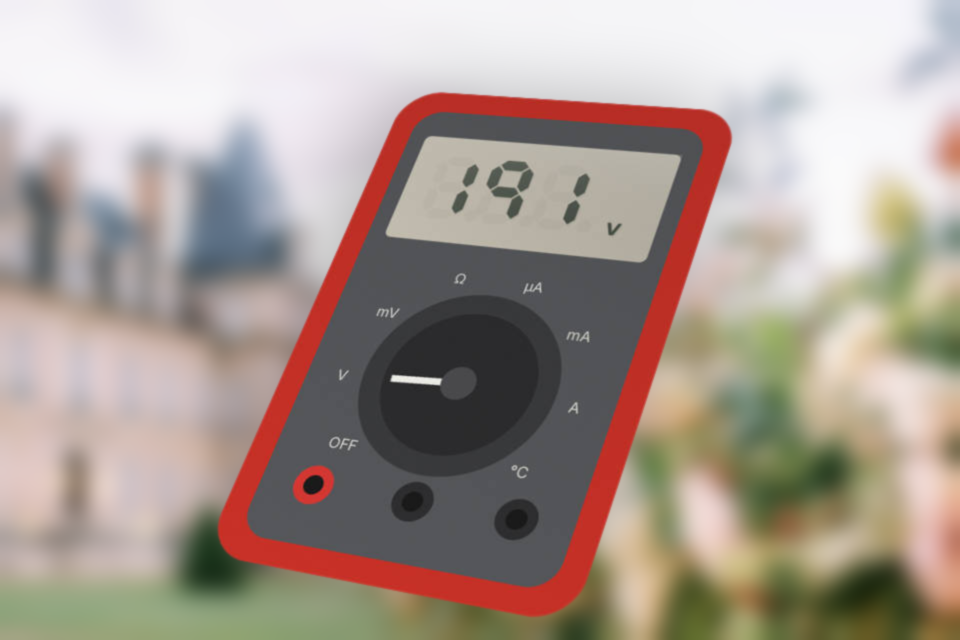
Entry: 191V
